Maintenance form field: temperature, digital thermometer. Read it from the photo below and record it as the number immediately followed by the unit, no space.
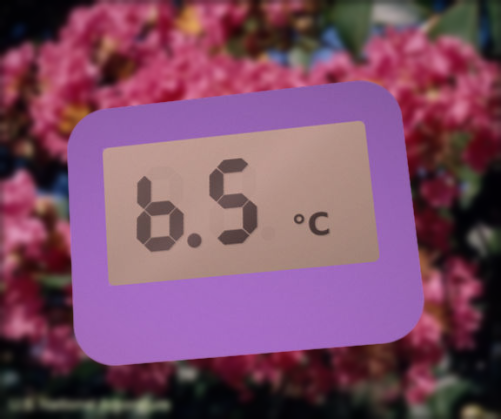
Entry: 6.5°C
